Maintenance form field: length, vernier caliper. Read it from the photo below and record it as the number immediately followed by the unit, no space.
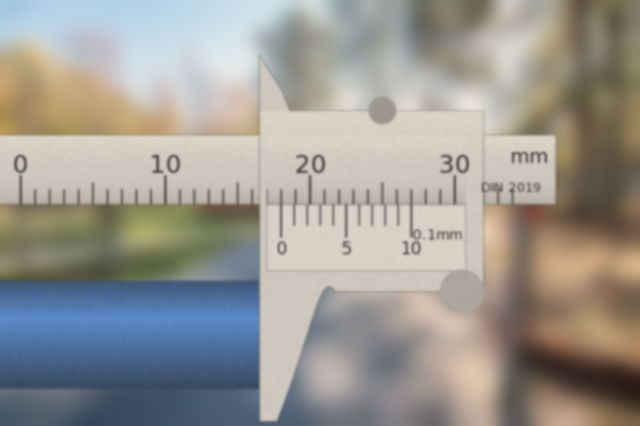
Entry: 18.0mm
